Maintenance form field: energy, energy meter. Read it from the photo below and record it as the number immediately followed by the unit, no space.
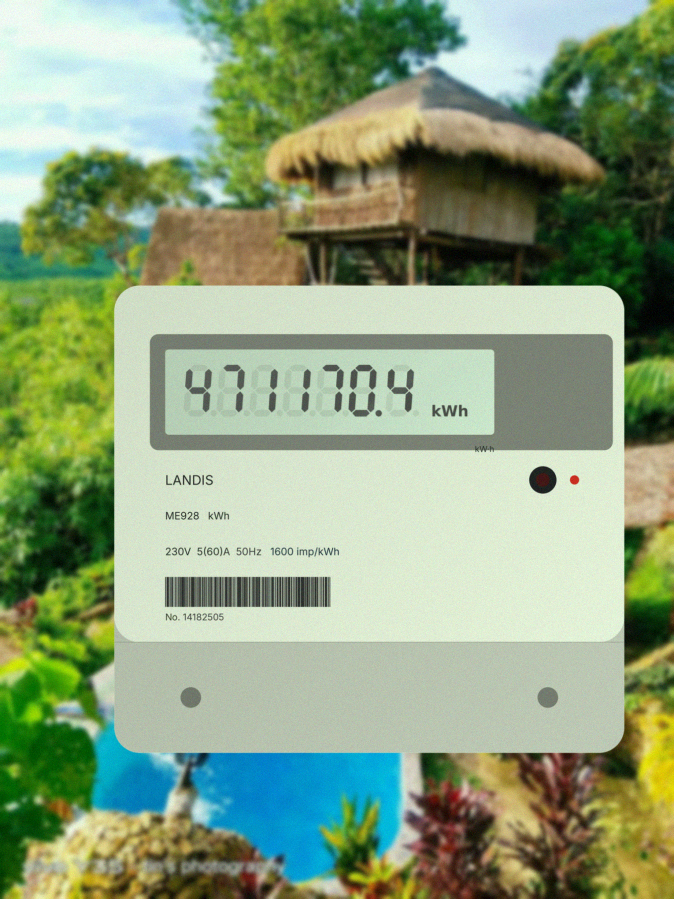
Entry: 471170.4kWh
